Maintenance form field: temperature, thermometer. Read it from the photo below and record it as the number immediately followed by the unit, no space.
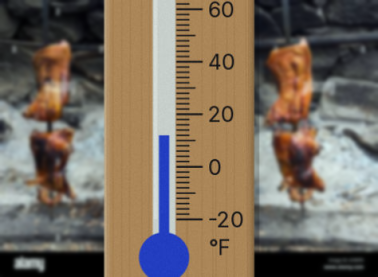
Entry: 12°F
